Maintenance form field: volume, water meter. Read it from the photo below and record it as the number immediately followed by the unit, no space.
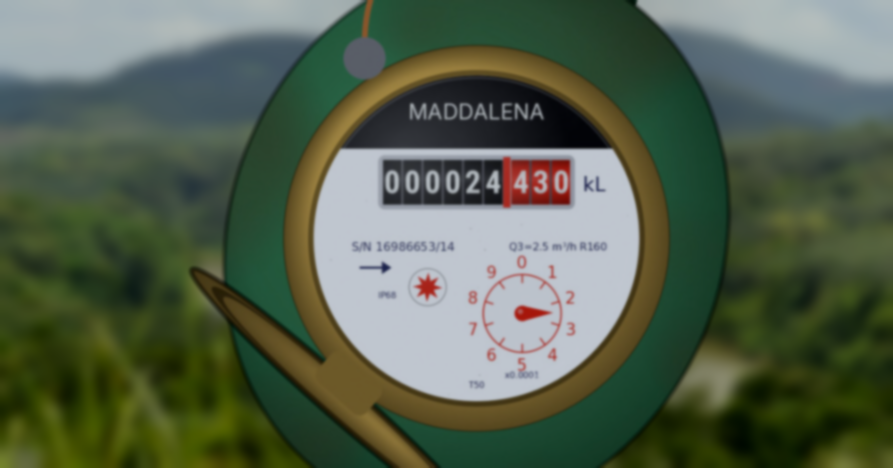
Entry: 24.4302kL
